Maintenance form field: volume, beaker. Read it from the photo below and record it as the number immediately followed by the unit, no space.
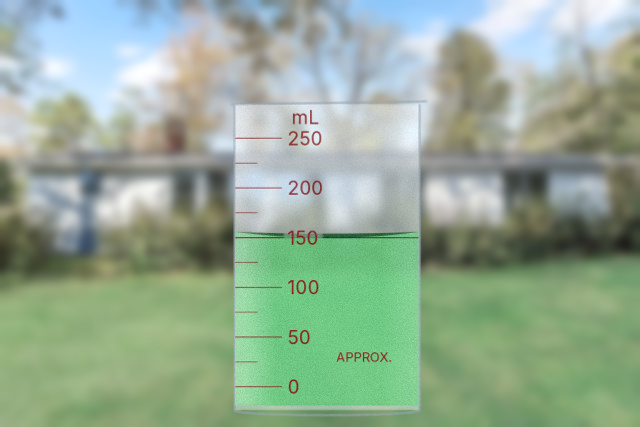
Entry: 150mL
